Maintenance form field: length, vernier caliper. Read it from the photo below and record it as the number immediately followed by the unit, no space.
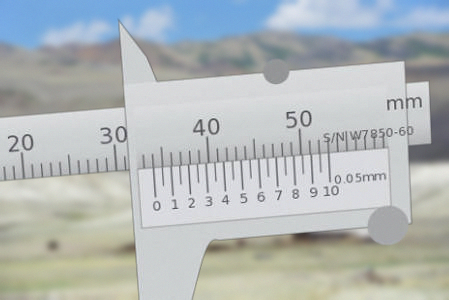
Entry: 34.0mm
